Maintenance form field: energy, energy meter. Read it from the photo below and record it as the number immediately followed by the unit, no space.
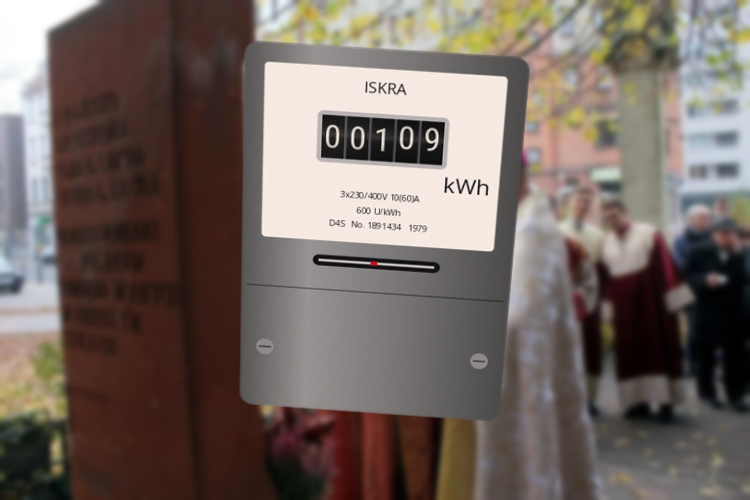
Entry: 109kWh
